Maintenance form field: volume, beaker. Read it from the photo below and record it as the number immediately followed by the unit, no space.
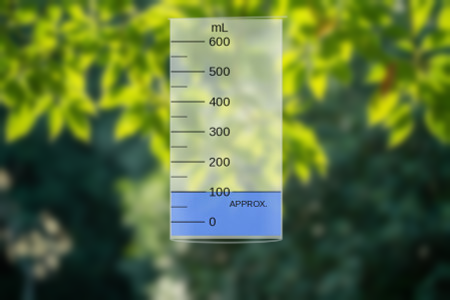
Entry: 100mL
